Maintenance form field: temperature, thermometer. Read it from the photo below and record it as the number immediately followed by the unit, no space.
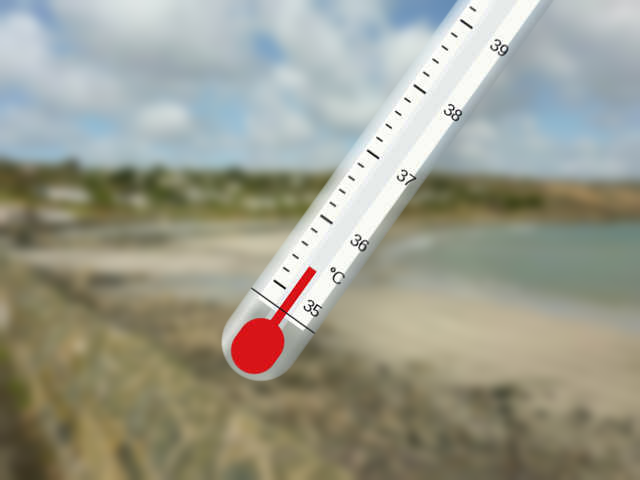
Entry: 35.4°C
